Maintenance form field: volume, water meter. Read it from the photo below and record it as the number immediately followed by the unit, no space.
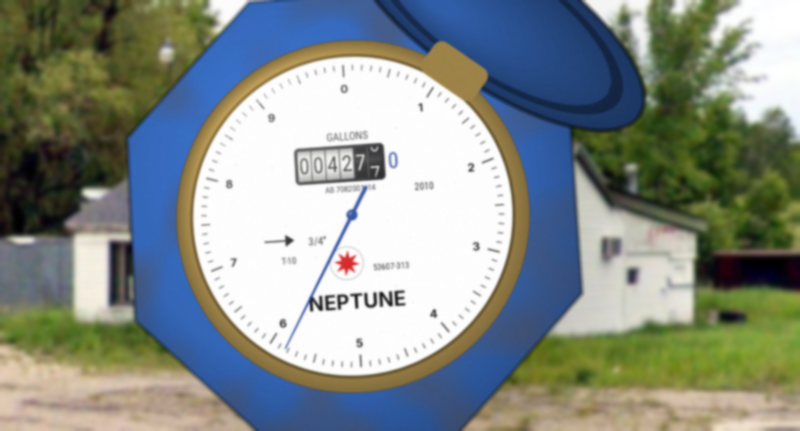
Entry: 42765.8gal
